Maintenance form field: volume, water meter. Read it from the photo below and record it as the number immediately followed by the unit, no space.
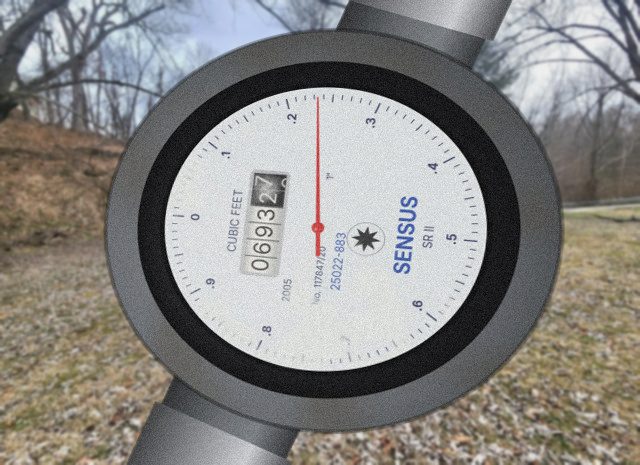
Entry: 69327.23ft³
